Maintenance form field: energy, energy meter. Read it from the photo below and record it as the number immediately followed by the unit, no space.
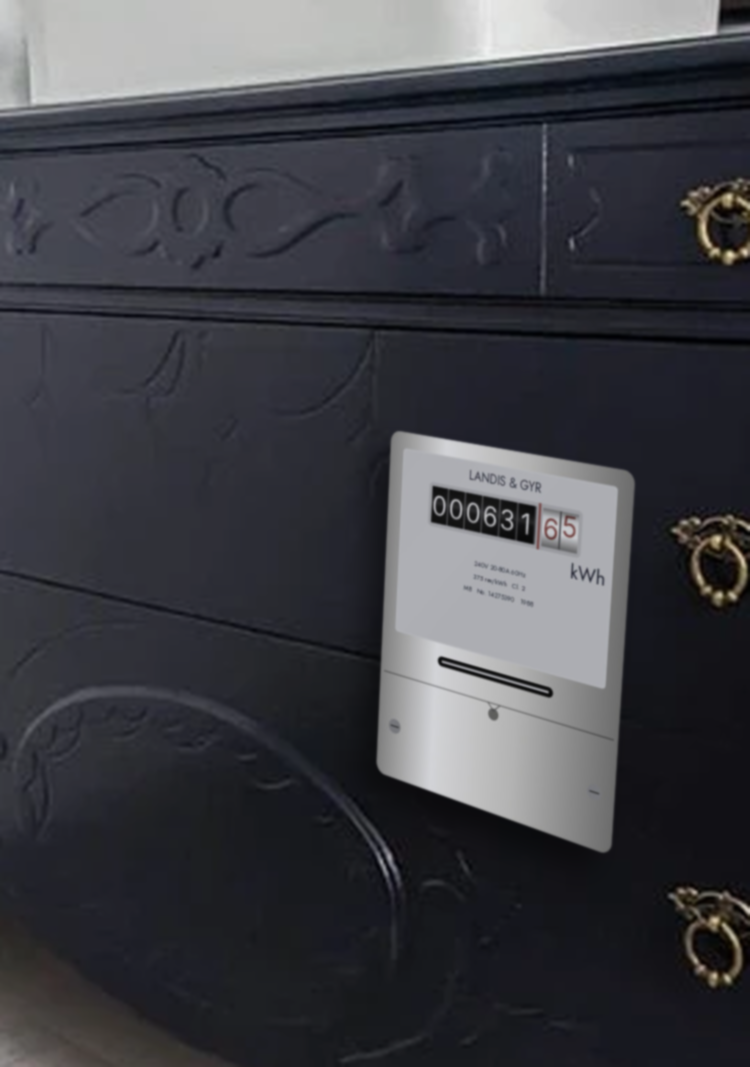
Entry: 631.65kWh
